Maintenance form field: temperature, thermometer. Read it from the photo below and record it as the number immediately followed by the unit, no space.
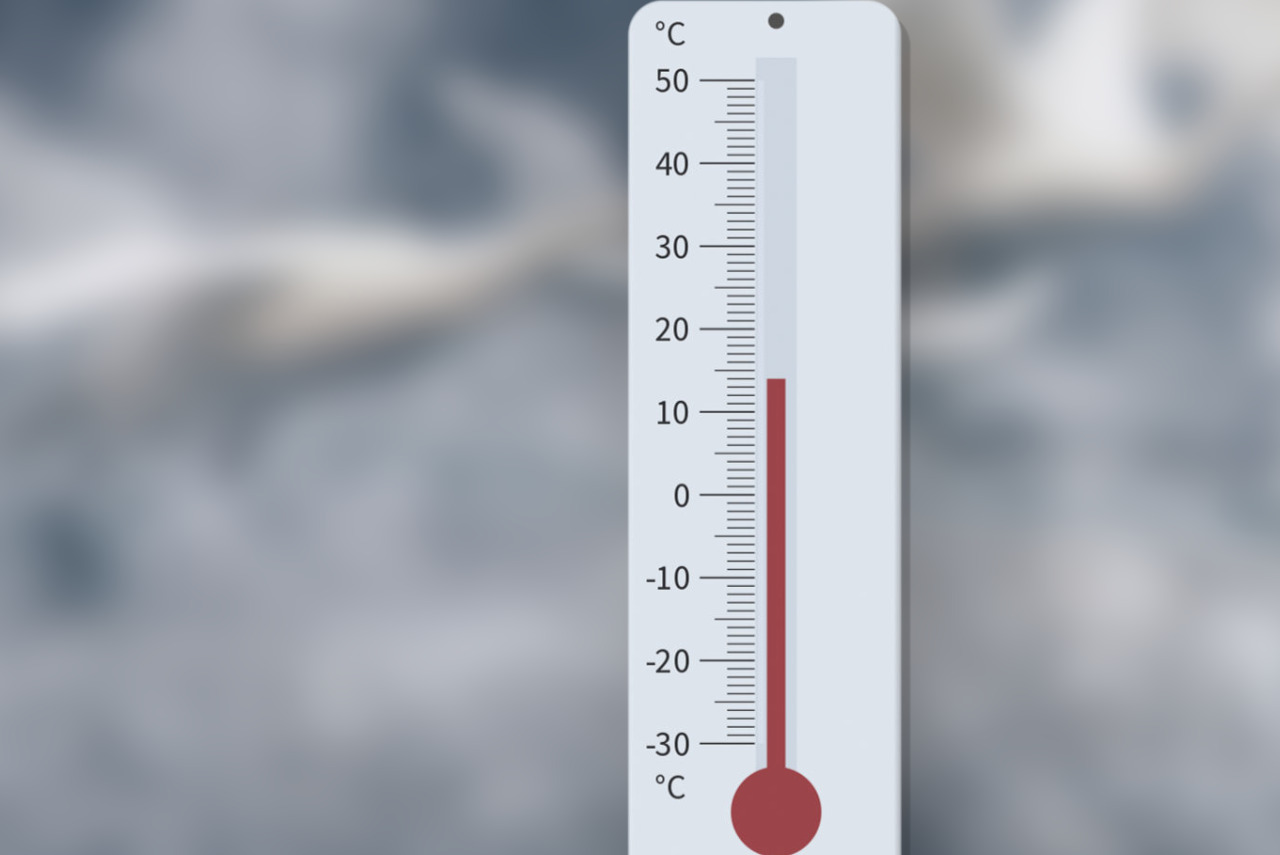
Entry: 14°C
